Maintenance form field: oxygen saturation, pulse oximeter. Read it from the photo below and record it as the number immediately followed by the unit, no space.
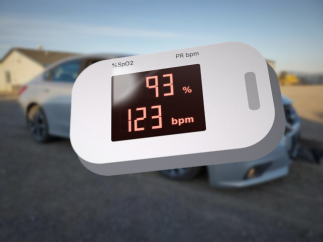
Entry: 93%
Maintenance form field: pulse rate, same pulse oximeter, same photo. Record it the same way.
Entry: 123bpm
